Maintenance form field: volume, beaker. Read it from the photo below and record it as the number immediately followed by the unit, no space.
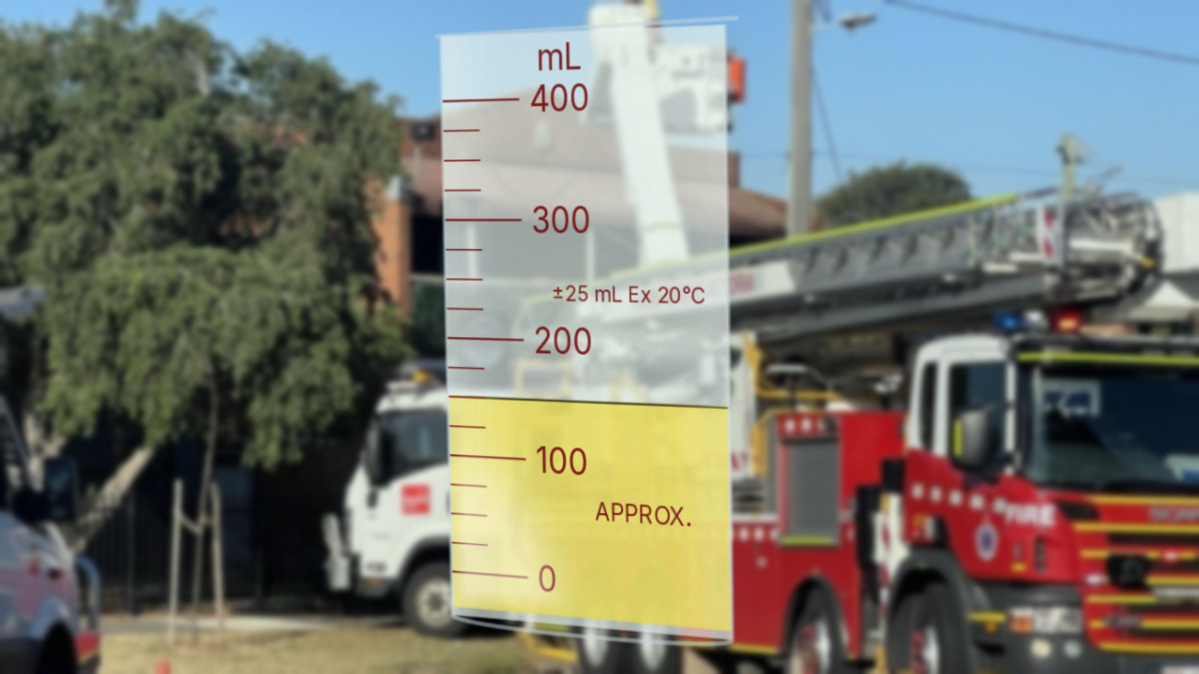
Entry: 150mL
